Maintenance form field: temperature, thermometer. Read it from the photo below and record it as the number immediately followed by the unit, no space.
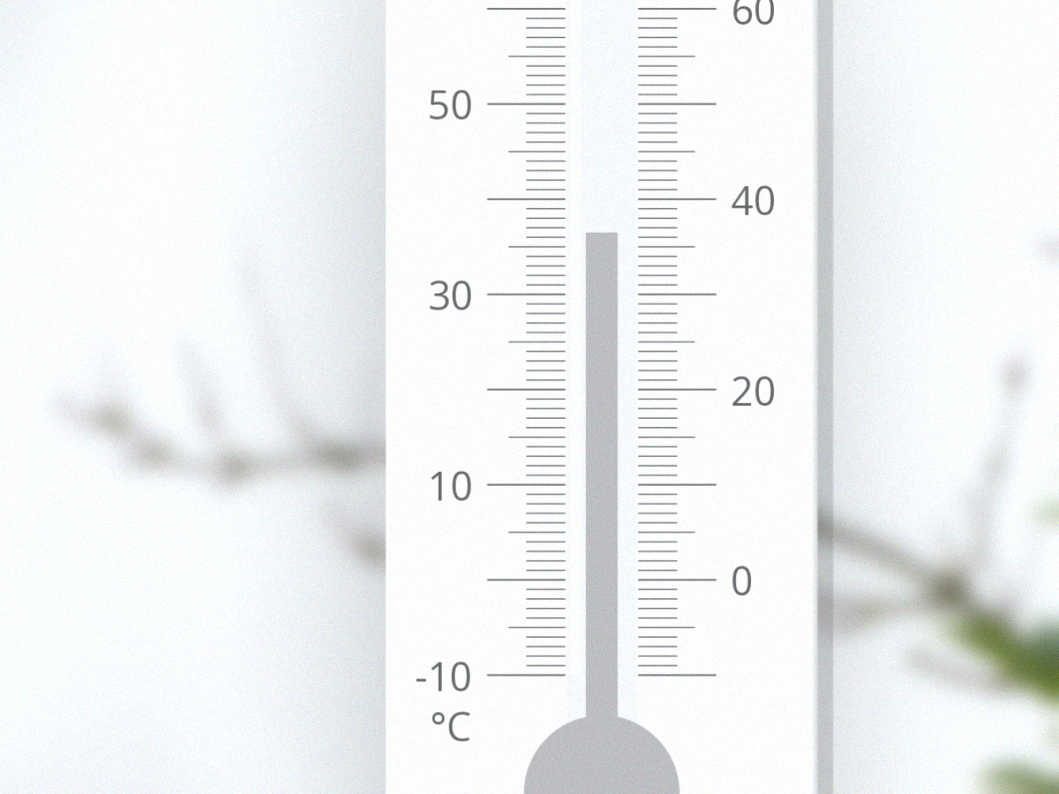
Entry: 36.5°C
